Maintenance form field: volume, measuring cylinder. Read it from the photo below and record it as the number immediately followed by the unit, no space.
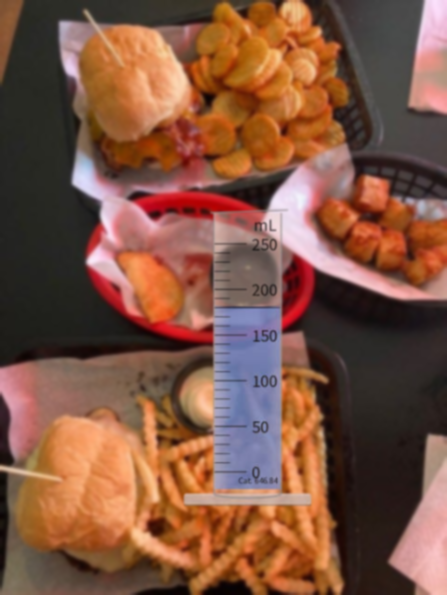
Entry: 180mL
